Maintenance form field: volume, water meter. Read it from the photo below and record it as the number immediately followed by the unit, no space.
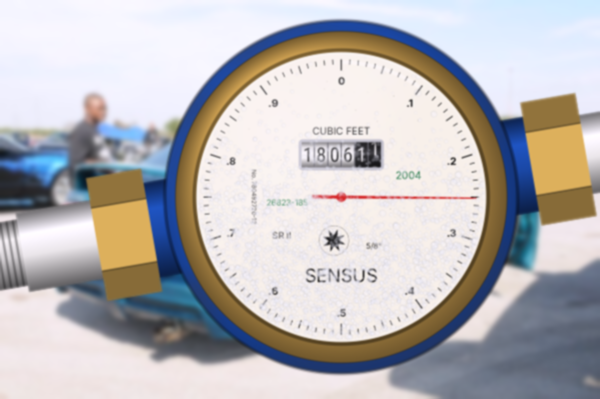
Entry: 180611.25ft³
